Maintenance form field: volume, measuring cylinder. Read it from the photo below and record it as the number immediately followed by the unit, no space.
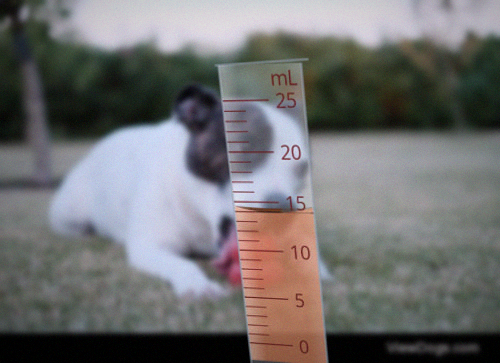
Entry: 14mL
